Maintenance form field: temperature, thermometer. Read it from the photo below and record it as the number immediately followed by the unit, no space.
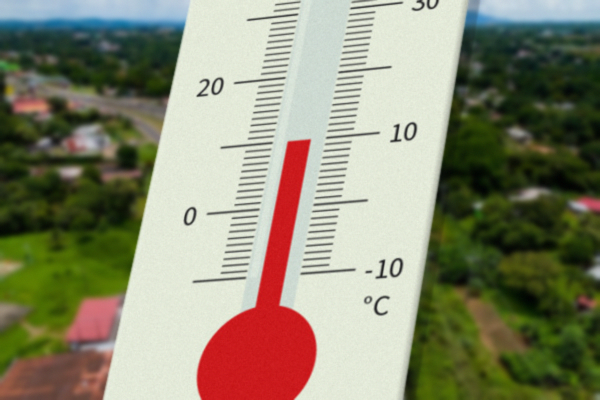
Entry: 10°C
